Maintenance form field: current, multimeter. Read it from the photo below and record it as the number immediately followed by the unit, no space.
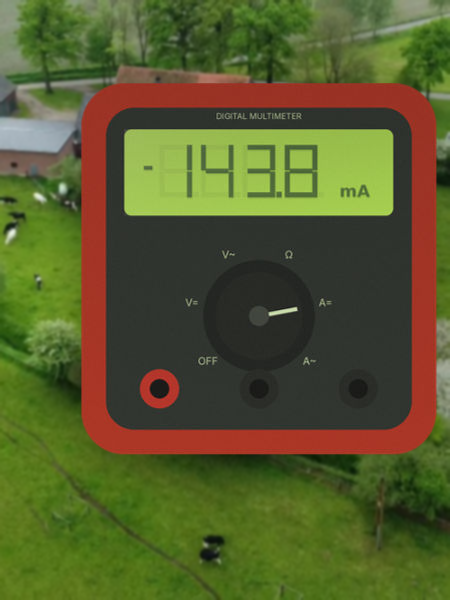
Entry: -143.8mA
